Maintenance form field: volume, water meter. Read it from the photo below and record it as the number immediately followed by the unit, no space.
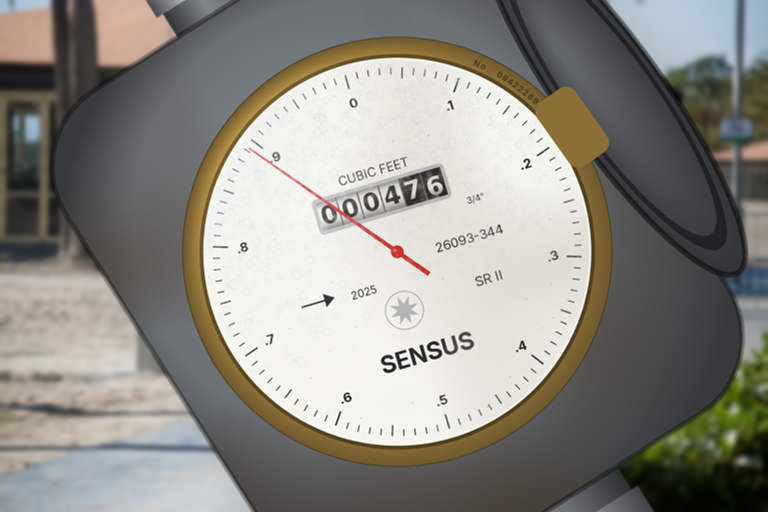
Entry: 475.89ft³
